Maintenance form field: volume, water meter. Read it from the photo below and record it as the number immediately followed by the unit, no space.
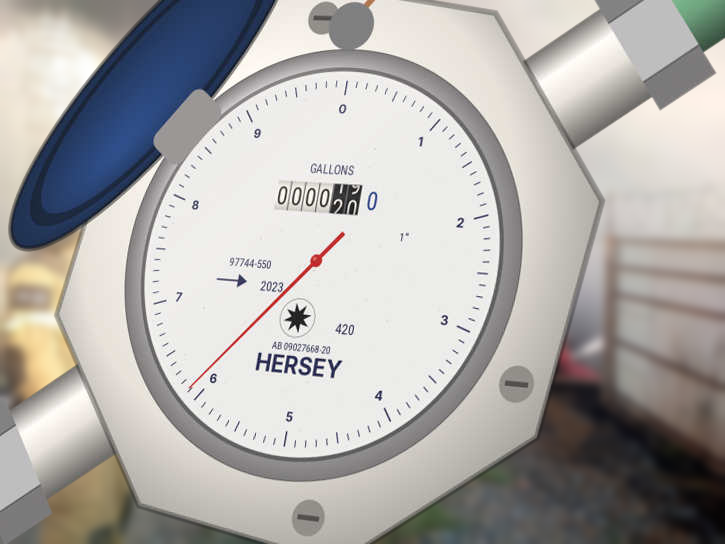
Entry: 196.1gal
